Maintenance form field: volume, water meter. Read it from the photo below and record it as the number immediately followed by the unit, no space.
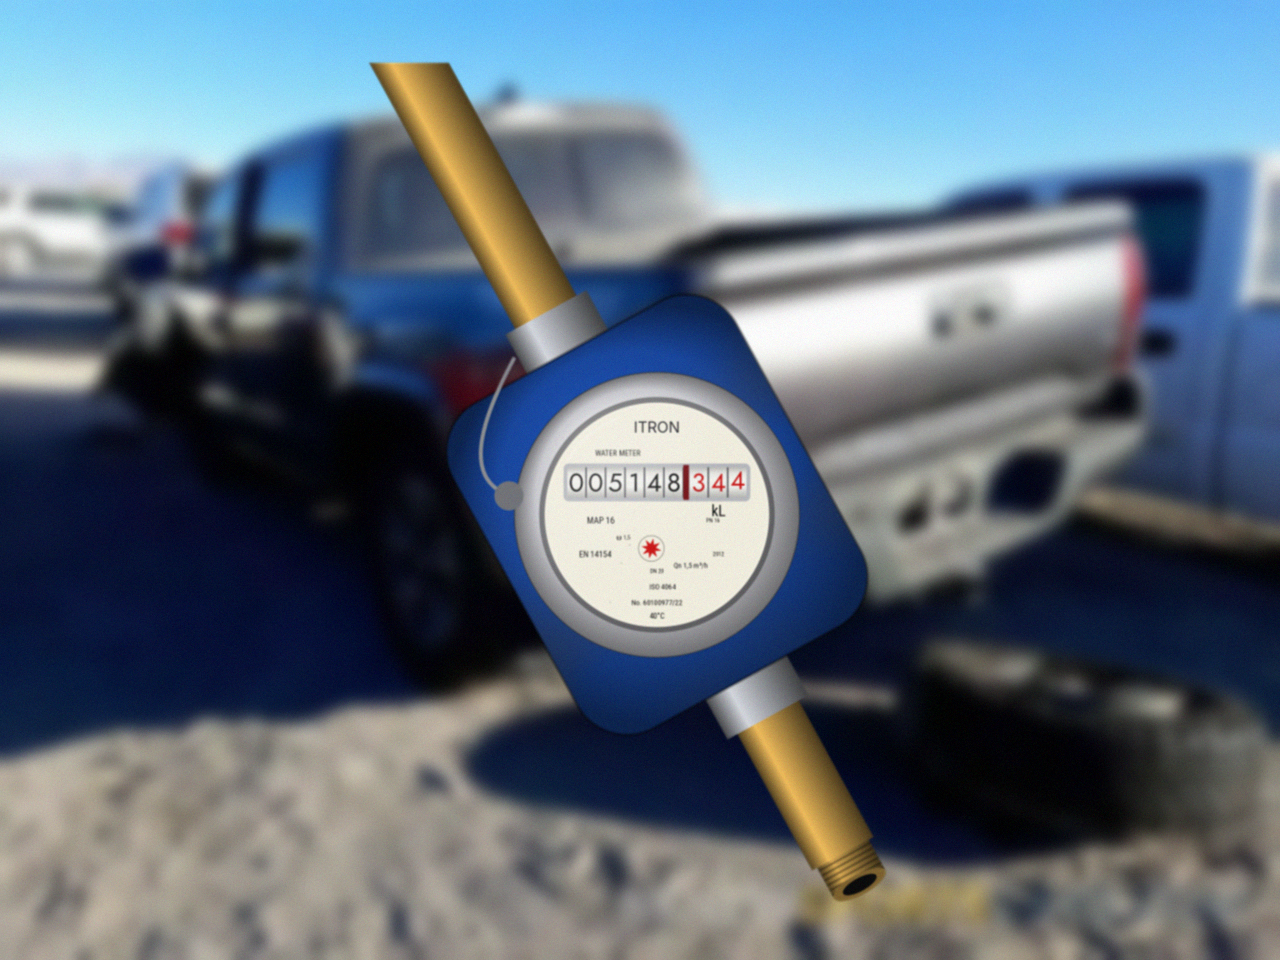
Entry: 5148.344kL
